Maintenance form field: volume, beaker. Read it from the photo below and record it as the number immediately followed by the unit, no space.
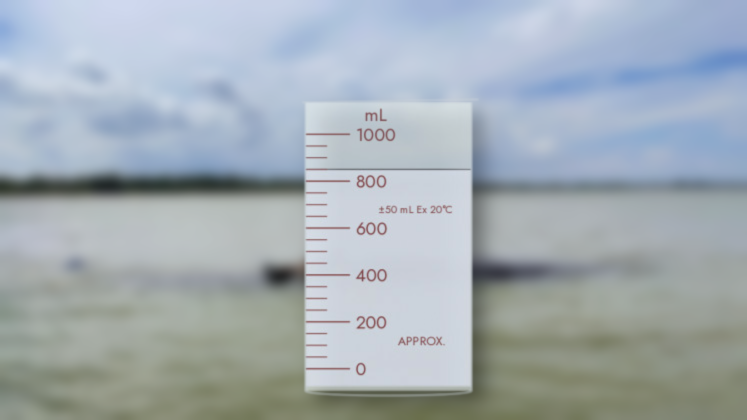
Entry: 850mL
